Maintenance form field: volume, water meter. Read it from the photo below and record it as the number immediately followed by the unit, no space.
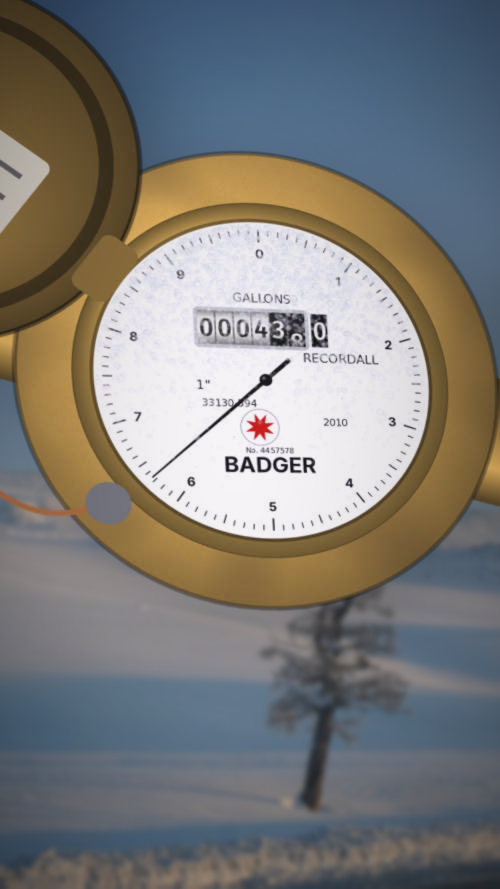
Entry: 4376.3gal
